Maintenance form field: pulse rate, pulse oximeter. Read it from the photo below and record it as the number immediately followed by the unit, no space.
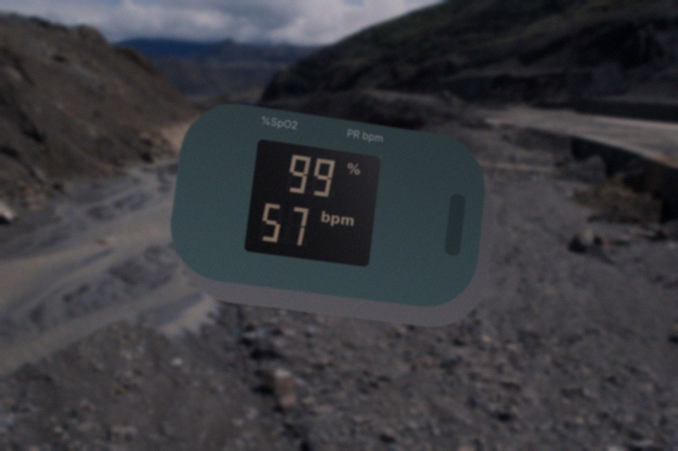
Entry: 57bpm
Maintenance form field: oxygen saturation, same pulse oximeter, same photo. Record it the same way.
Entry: 99%
